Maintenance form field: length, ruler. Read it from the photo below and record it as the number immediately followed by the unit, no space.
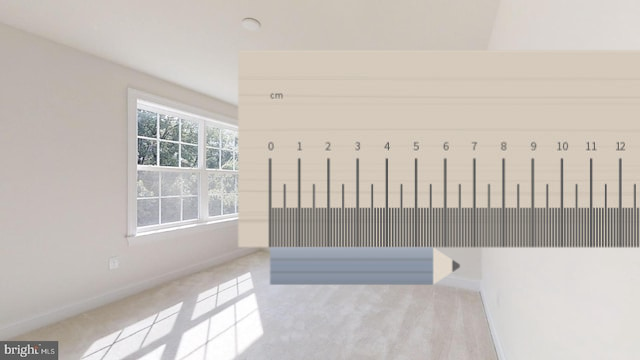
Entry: 6.5cm
